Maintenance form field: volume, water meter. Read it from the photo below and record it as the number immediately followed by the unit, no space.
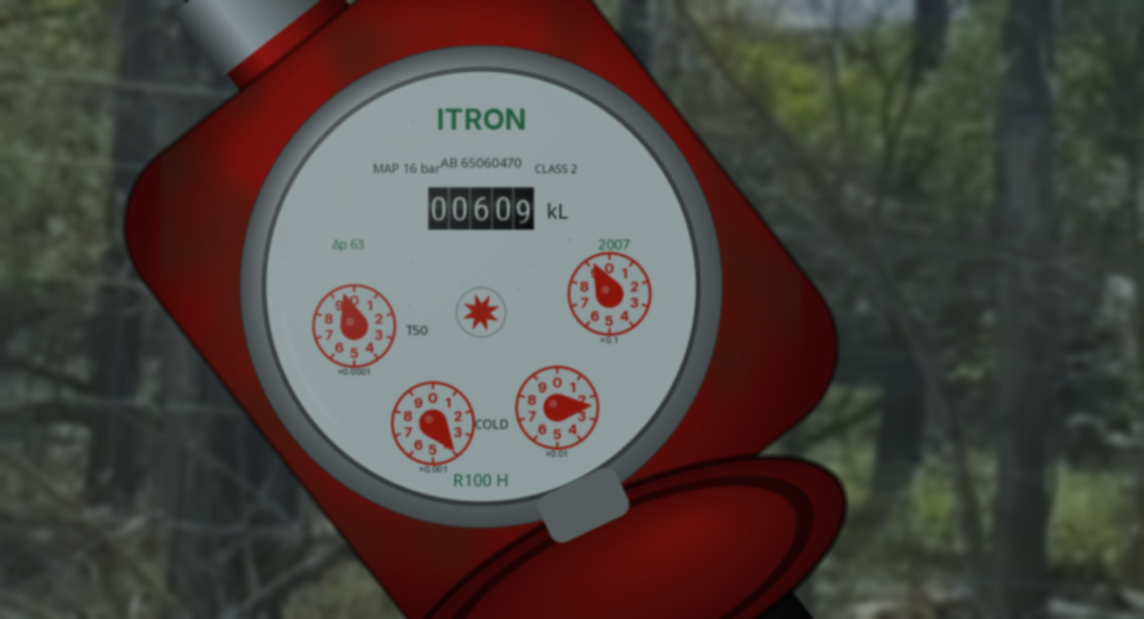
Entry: 608.9239kL
